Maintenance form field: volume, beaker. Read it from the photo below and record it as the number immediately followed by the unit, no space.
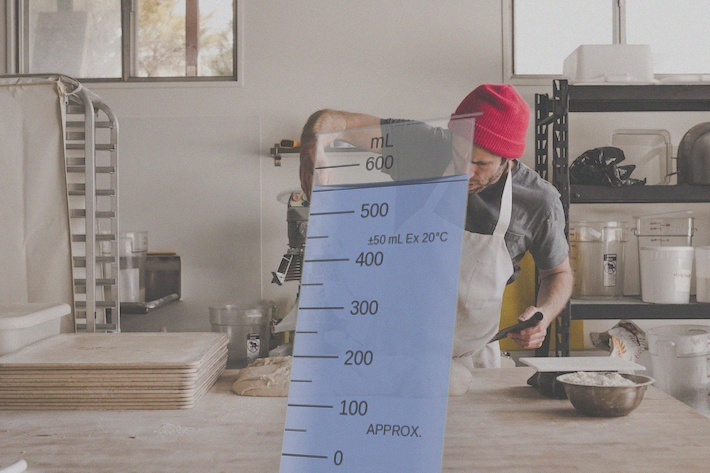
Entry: 550mL
